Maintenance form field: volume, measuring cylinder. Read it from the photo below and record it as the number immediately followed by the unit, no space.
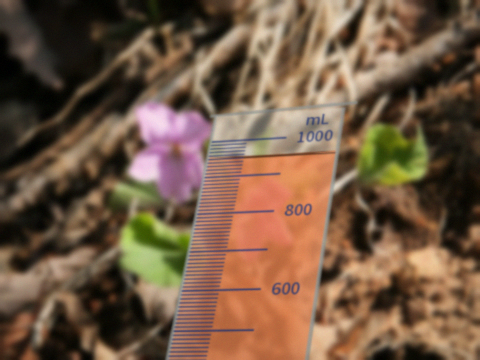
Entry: 950mL
